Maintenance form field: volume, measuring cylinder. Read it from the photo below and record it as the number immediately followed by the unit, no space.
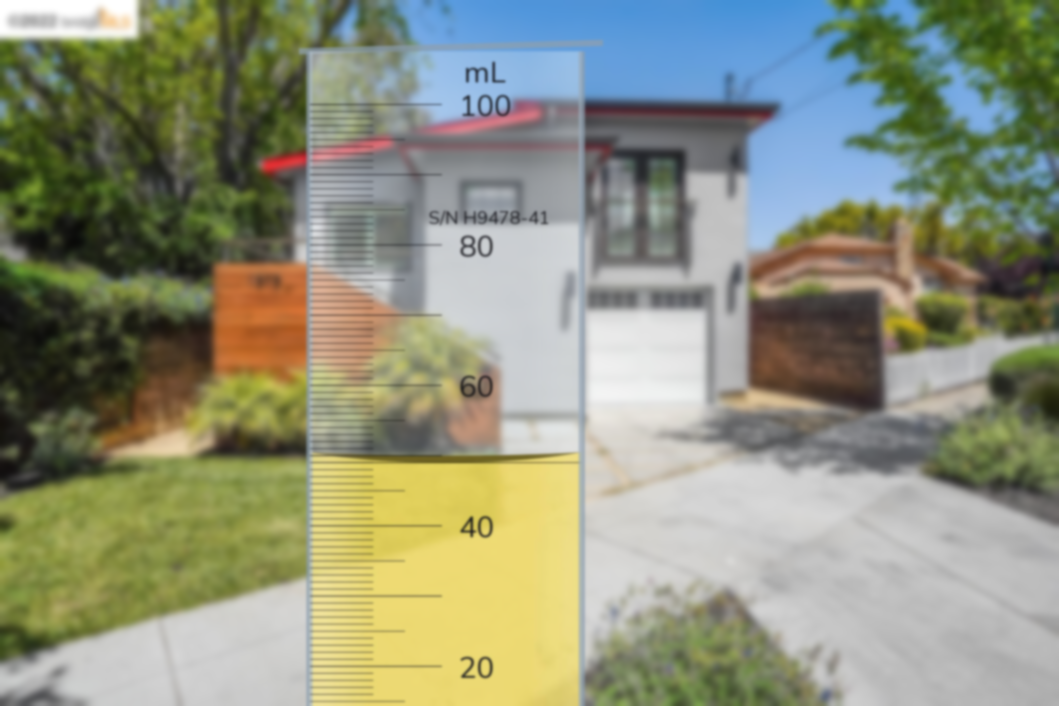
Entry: 49mL
